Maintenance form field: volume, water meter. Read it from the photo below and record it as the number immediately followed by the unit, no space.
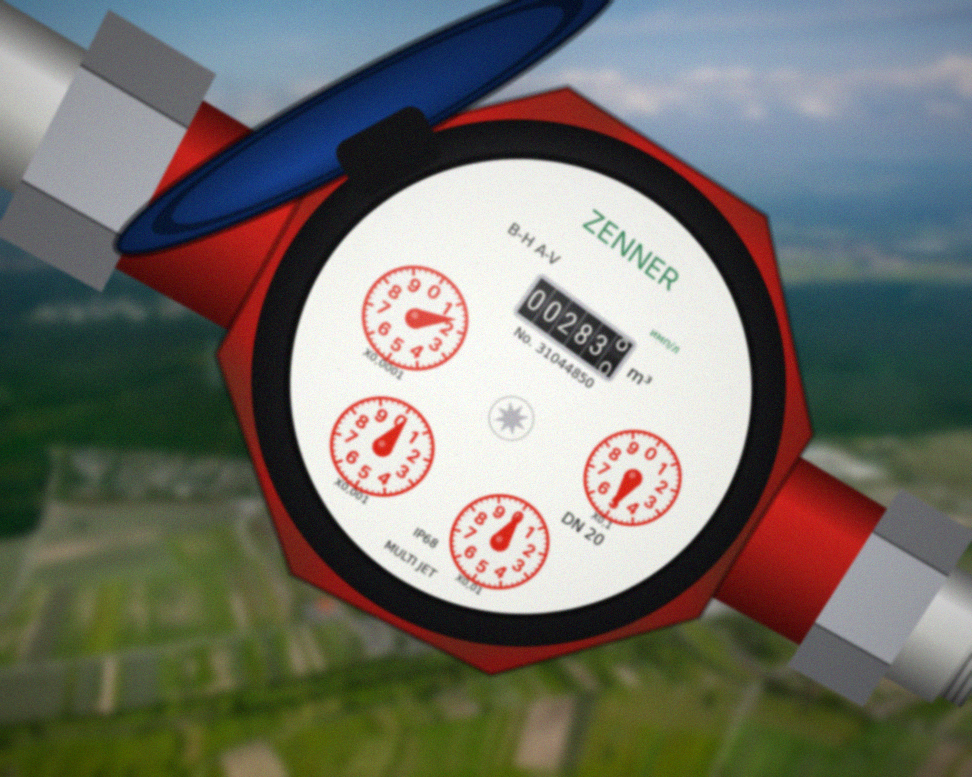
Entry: 2838.5001m³
